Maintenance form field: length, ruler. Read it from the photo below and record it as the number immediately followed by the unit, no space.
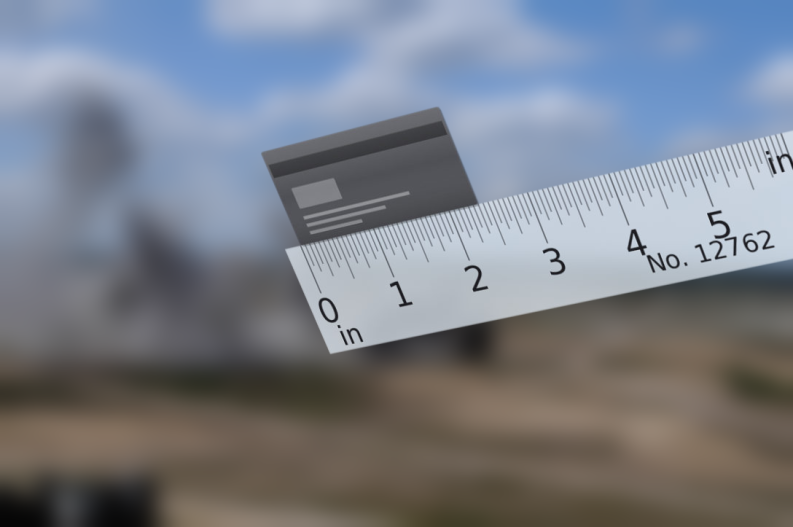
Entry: 2.375in
